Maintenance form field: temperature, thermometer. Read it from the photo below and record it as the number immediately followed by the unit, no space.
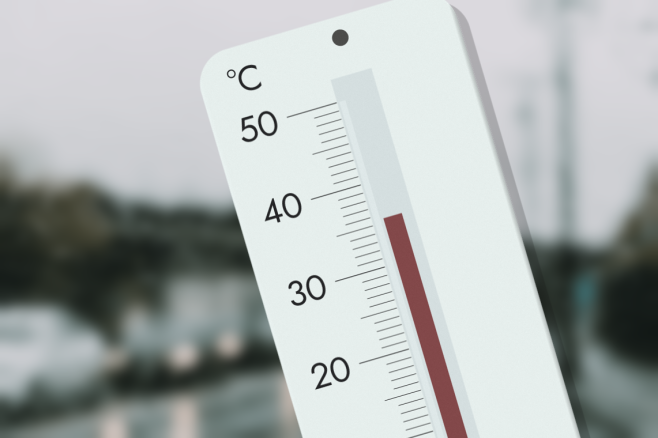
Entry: 35.5°C
